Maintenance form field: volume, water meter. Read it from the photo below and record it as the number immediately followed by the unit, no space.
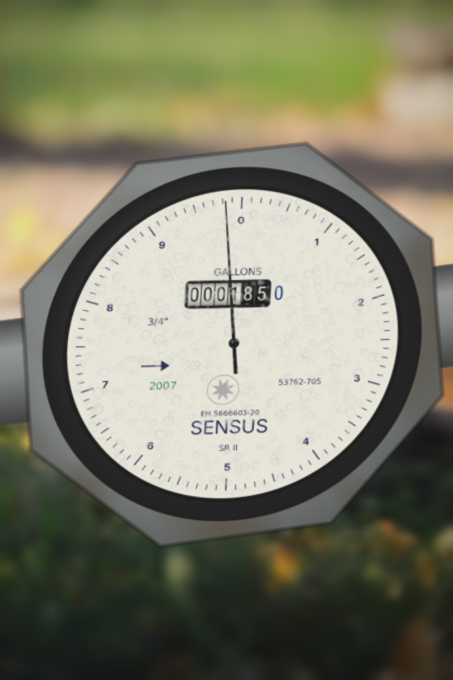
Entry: 1849.8gal
